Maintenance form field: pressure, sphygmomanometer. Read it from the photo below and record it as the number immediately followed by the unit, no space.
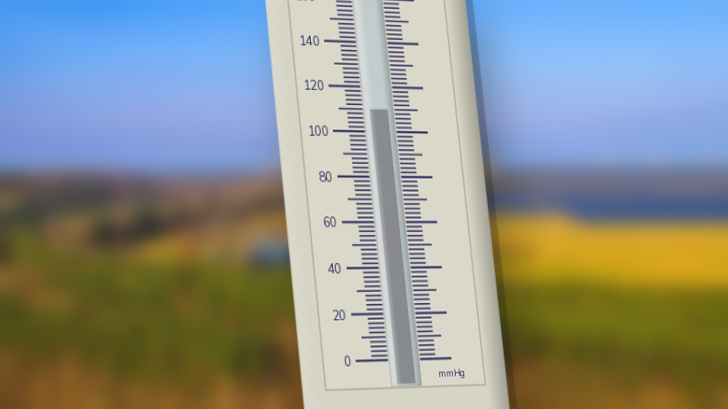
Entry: 110mmHg
